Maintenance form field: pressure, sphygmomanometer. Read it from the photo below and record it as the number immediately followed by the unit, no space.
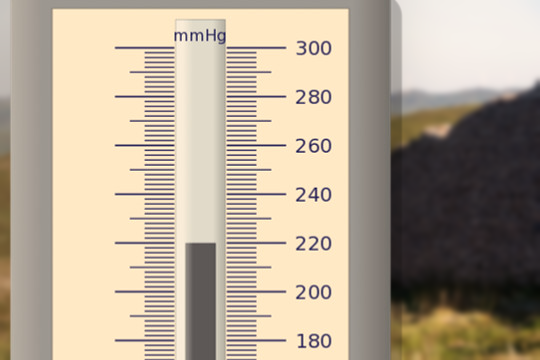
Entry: 220mmHg
